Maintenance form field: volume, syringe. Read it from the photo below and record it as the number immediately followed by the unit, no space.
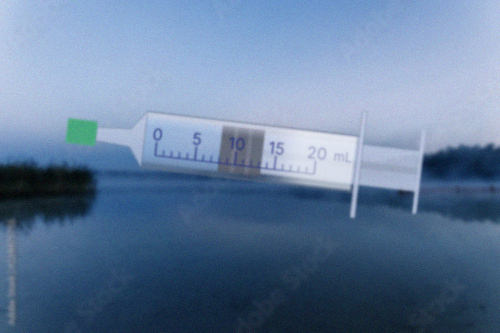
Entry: 8mL
